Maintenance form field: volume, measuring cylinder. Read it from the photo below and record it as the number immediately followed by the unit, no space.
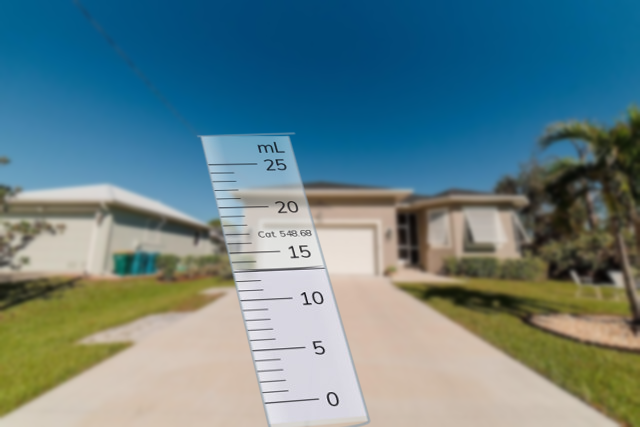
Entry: 13mL
